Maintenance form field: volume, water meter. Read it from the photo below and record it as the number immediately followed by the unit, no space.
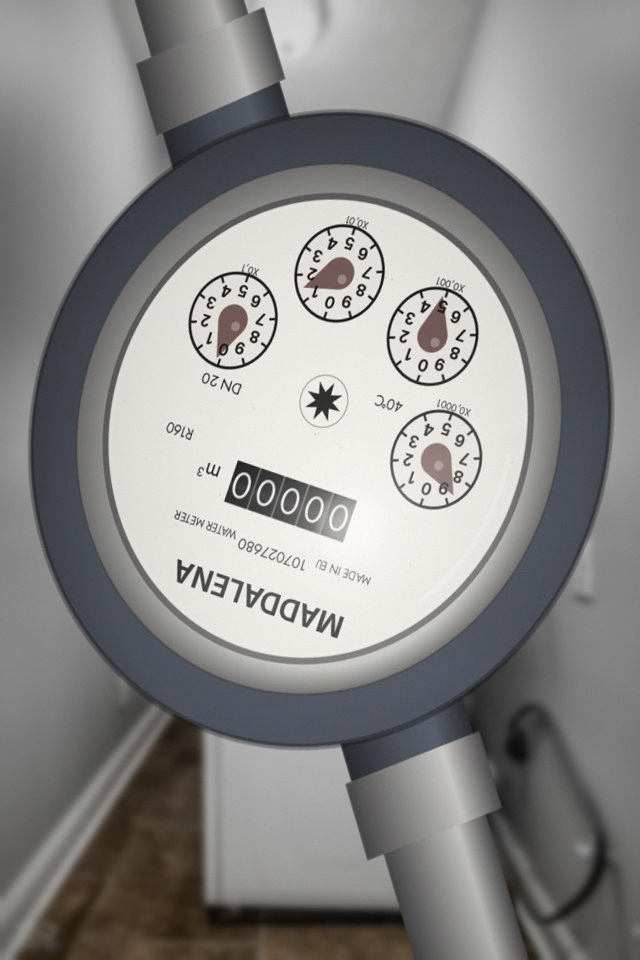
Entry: 0.0148m³
